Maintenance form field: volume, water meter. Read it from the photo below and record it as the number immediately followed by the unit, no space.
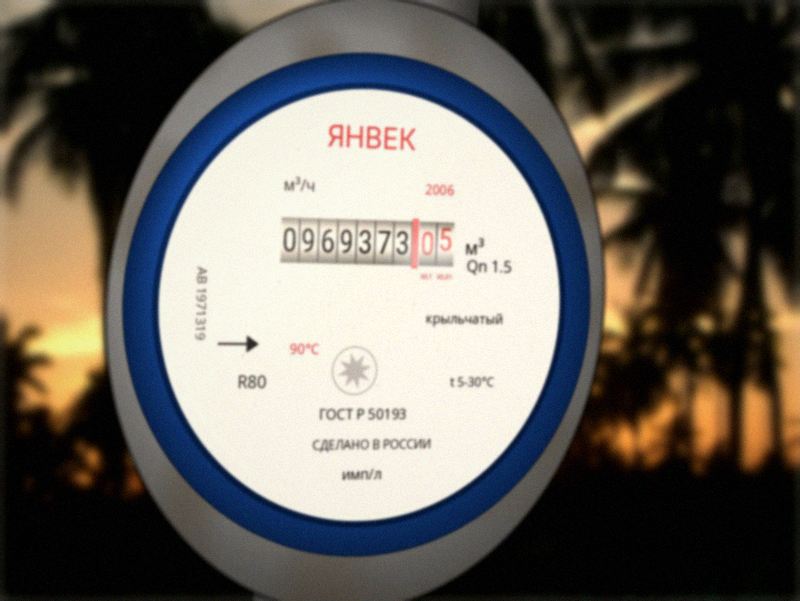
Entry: 969373.05m³
